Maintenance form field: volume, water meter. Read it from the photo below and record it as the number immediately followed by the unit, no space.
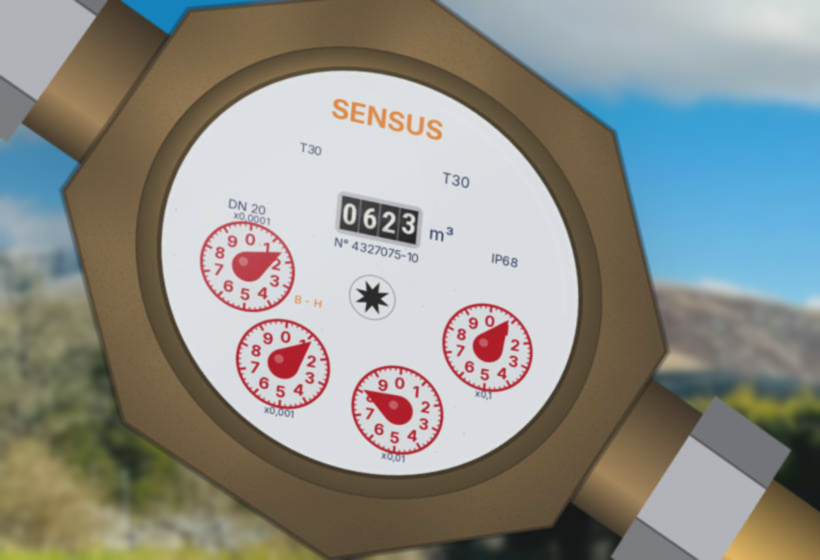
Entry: 623.0811m³
